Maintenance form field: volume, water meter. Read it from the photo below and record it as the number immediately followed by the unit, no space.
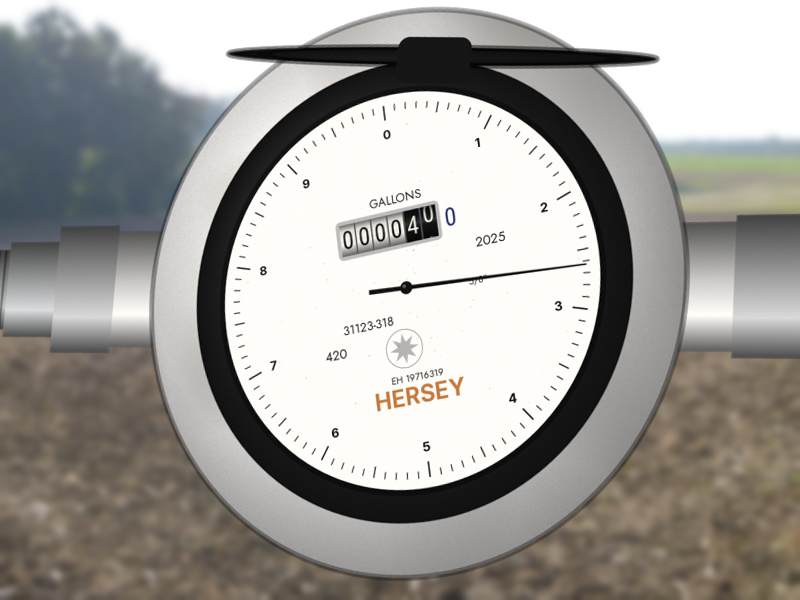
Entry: 402.6gal
